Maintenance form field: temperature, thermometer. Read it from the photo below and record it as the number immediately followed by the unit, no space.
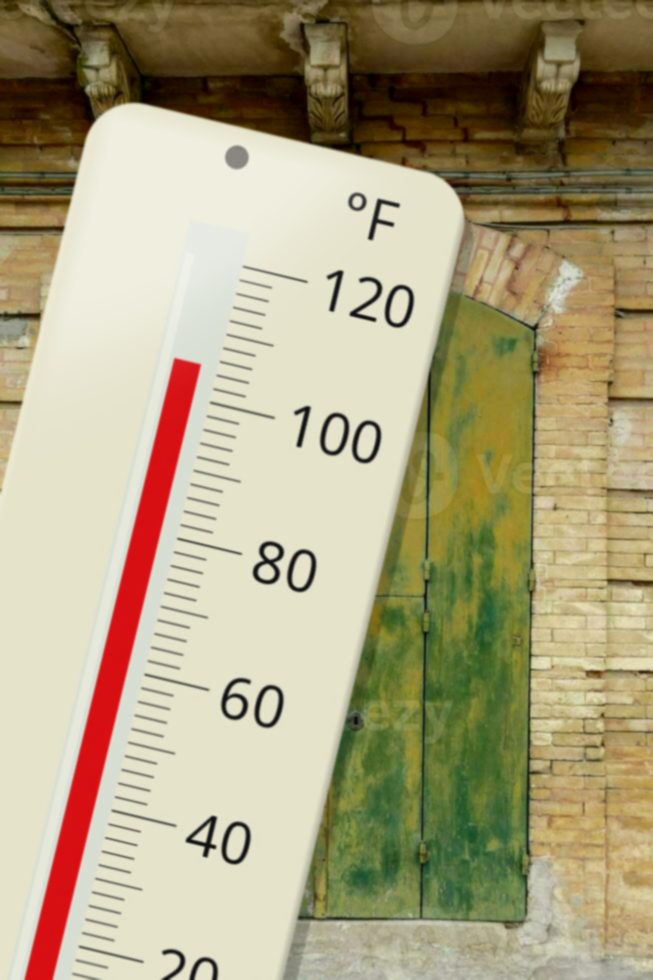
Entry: 105°F
